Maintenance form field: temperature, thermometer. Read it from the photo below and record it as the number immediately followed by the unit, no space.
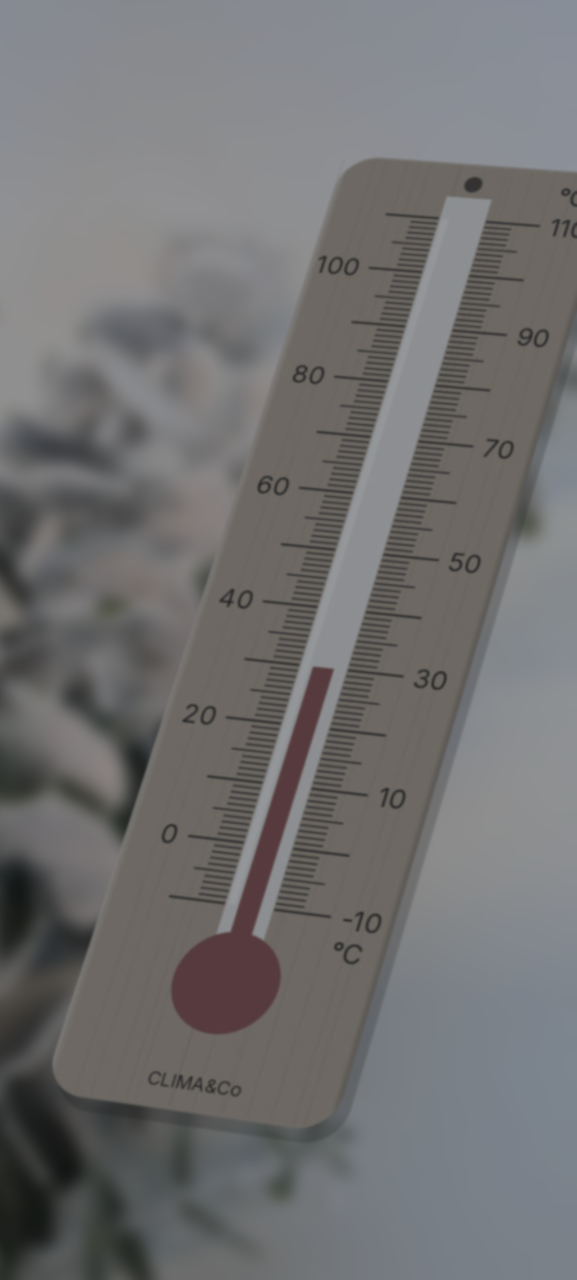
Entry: 30°C
